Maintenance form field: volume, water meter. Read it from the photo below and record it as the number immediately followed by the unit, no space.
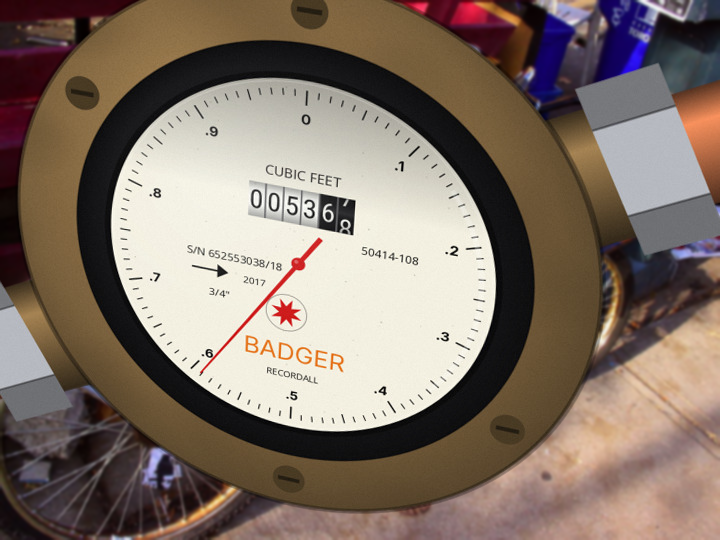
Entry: 5367.59ft³
